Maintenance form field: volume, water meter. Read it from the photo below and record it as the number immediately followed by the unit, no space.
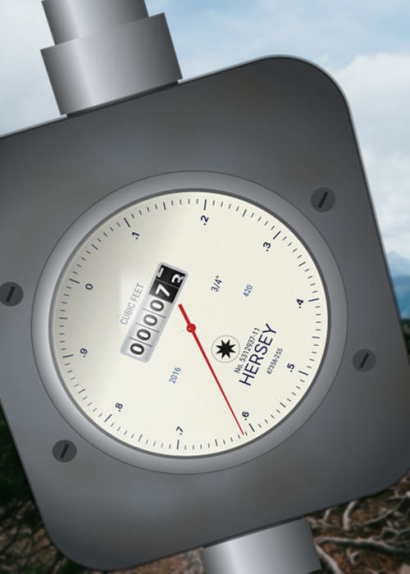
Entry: 72.61ft³
